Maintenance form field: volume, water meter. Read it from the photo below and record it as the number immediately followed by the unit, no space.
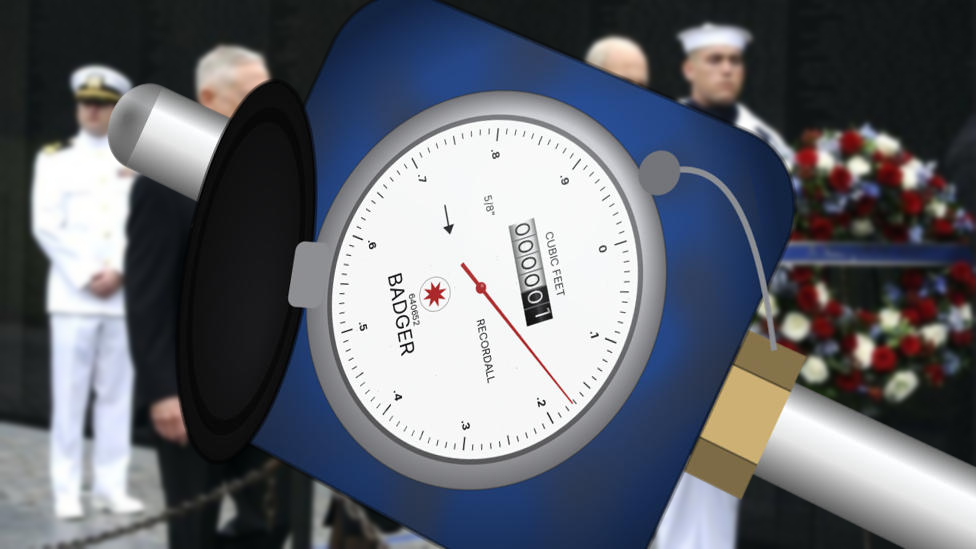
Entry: 1.17ft³
